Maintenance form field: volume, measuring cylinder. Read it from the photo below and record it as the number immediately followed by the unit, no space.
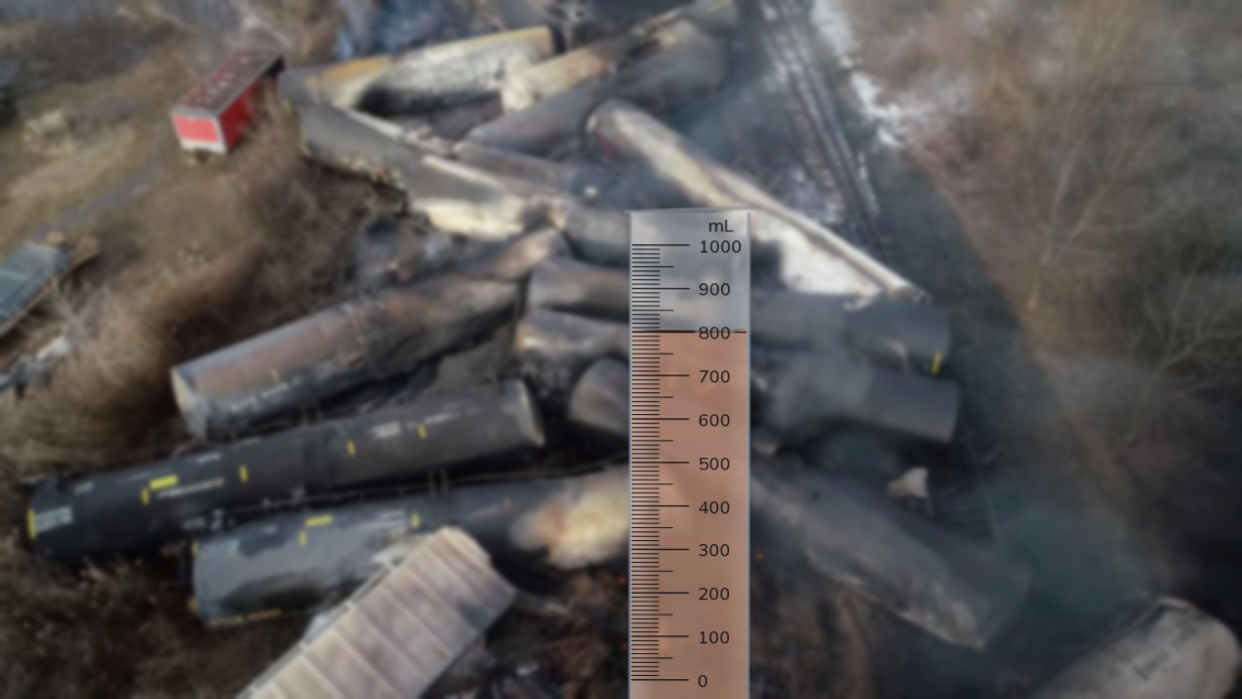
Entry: 800mL
